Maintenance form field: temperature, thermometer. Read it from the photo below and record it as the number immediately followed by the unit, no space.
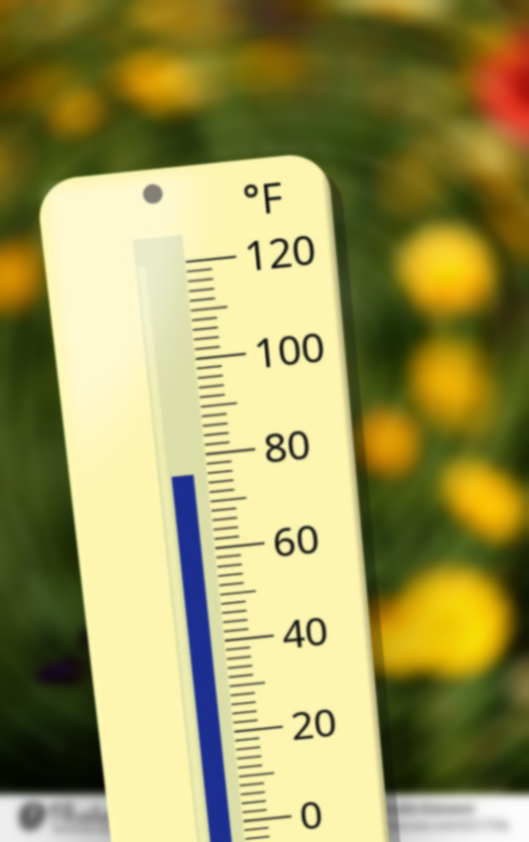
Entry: 76°F
